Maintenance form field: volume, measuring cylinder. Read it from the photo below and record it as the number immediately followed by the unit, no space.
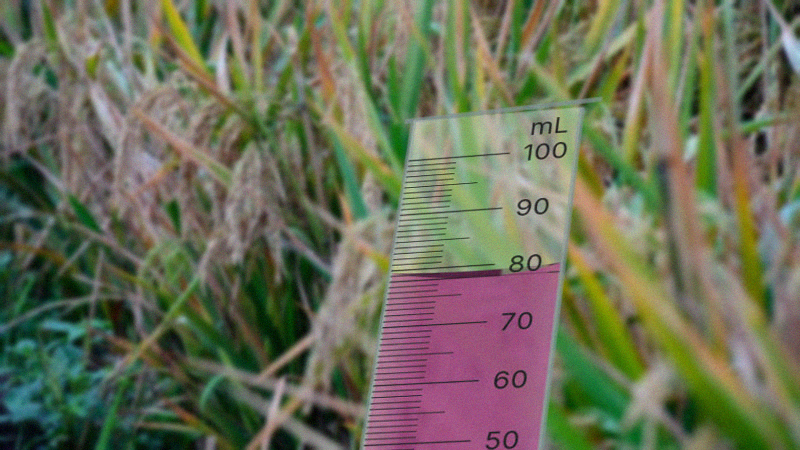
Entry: 78mL
